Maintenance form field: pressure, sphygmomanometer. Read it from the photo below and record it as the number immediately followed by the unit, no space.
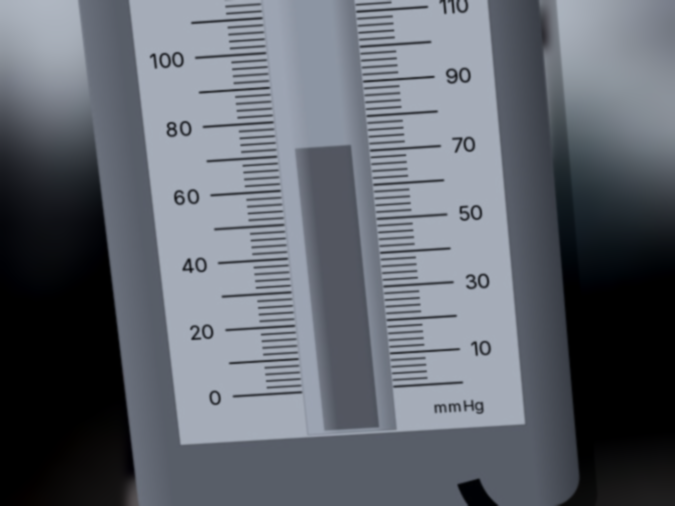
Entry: 72mmHg
